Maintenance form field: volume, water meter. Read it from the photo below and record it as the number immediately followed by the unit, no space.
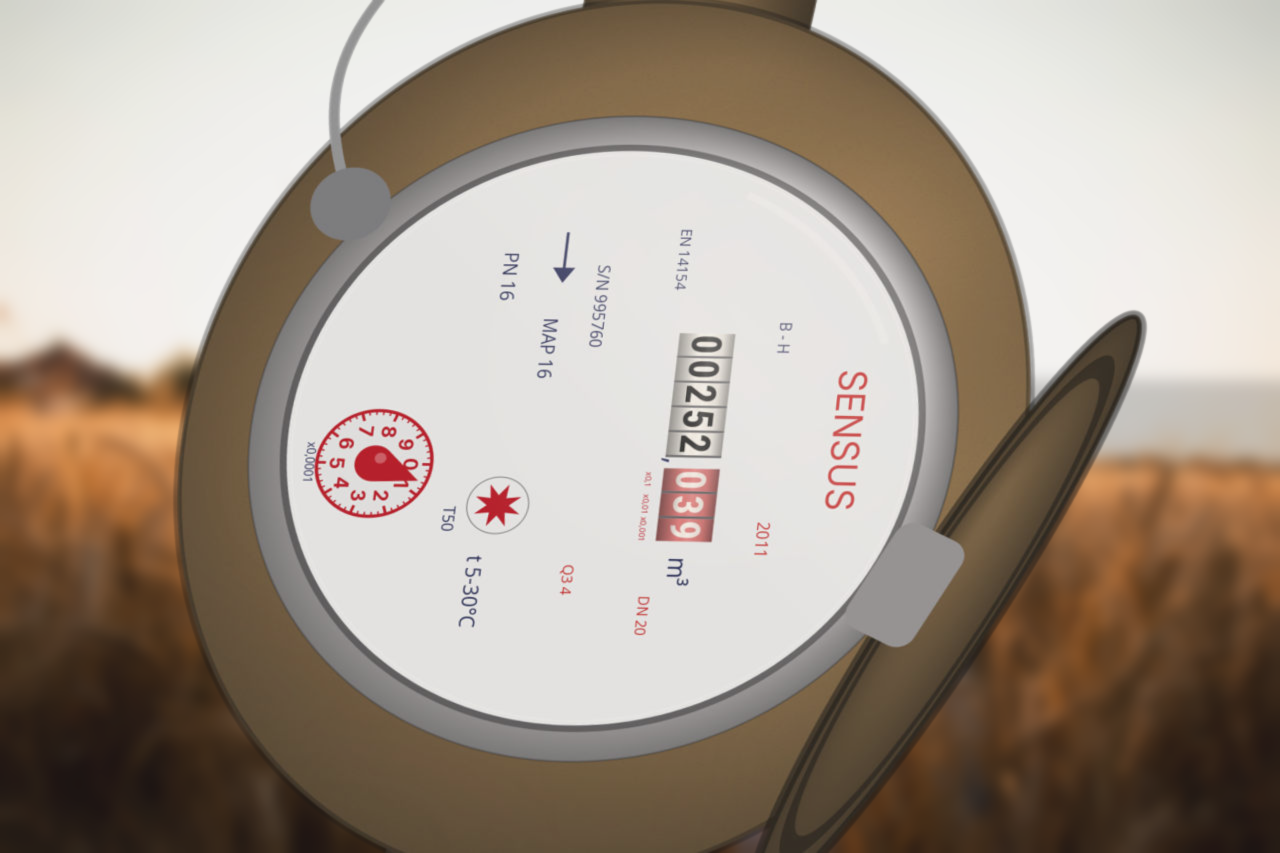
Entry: 252.0390m³
